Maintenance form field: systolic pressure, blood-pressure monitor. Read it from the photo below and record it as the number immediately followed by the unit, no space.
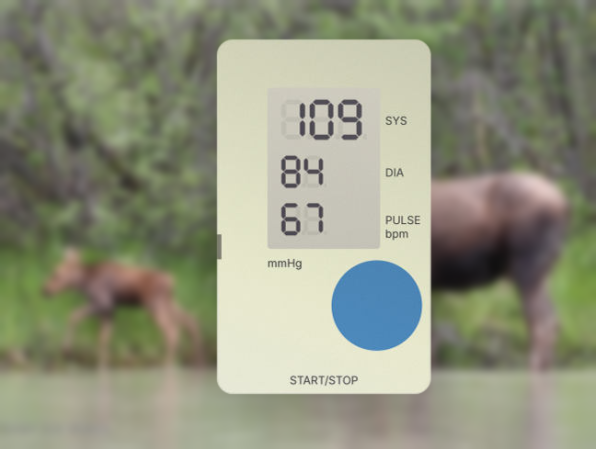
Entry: 109mmHg
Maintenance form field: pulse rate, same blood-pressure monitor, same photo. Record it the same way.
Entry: 67bpm
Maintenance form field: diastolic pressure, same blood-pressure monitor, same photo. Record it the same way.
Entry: 84mmHg
